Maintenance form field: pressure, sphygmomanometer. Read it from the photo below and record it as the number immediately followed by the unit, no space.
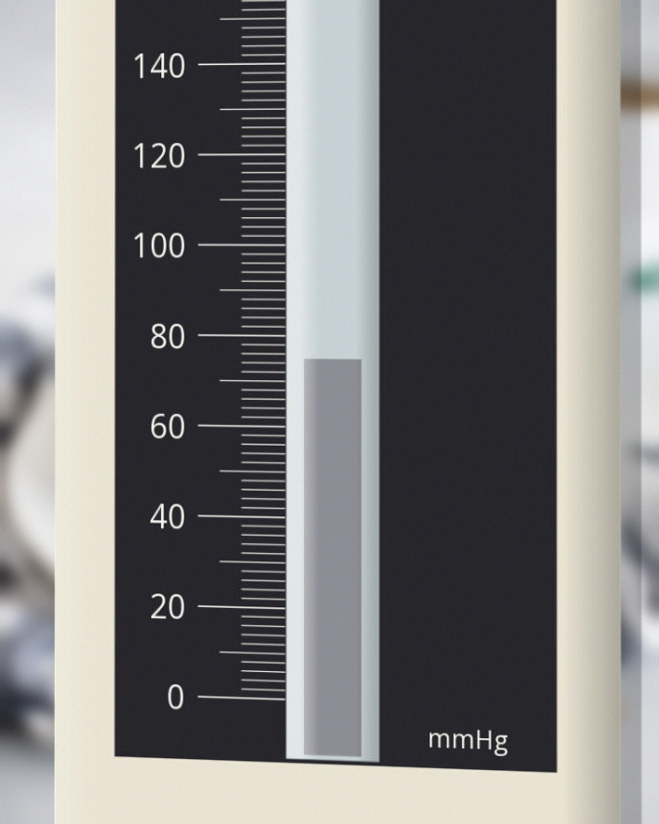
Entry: 75mmHg
